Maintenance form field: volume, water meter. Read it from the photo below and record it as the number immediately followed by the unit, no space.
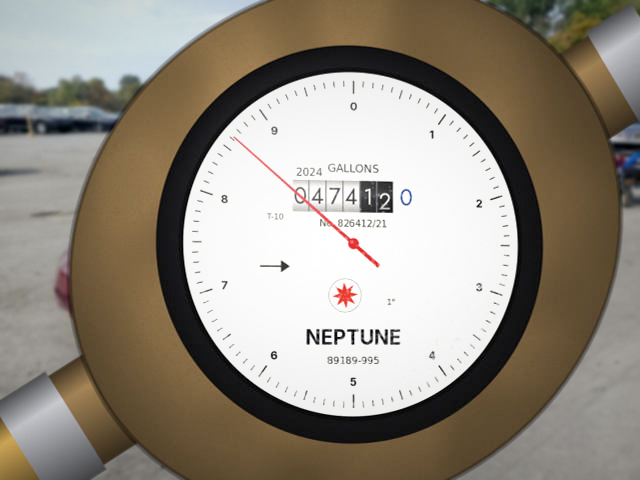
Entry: 474118.6gal
